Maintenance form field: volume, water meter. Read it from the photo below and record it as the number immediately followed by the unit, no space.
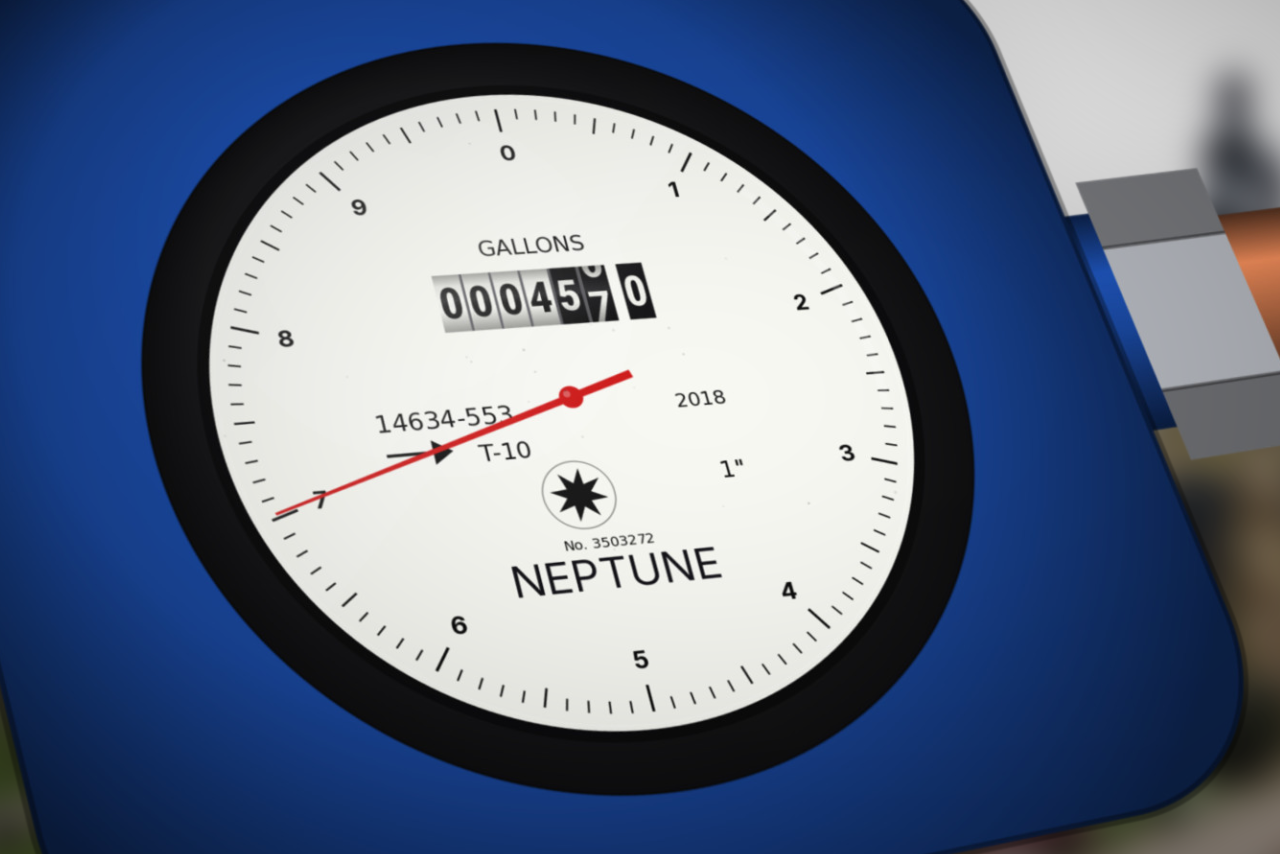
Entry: 4567.0gal
